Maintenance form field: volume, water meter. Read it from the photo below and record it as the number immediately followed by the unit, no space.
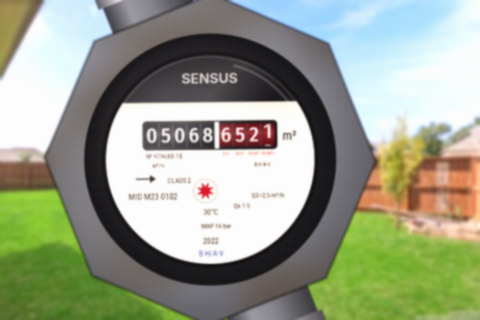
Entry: 5068.6521m³
